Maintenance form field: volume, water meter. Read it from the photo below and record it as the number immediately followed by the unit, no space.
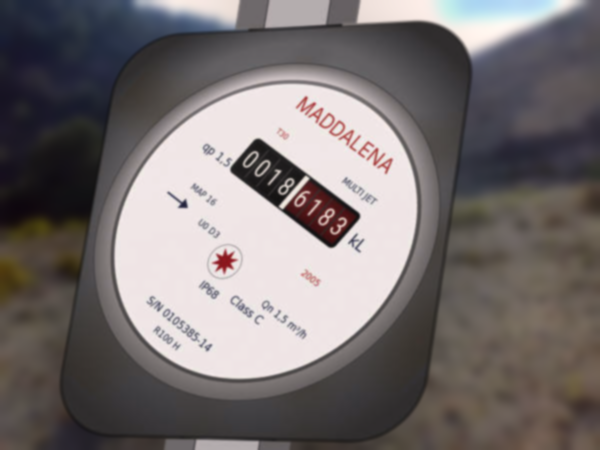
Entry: 18.6183kL
